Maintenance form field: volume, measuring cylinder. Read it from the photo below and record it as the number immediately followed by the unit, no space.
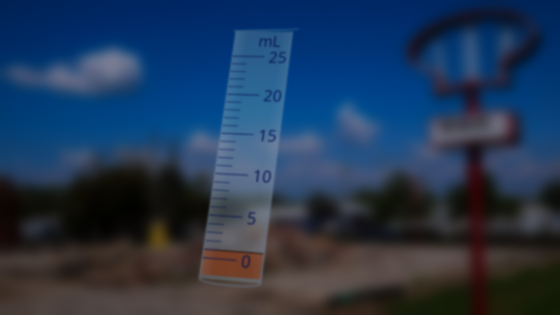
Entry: 1mL
